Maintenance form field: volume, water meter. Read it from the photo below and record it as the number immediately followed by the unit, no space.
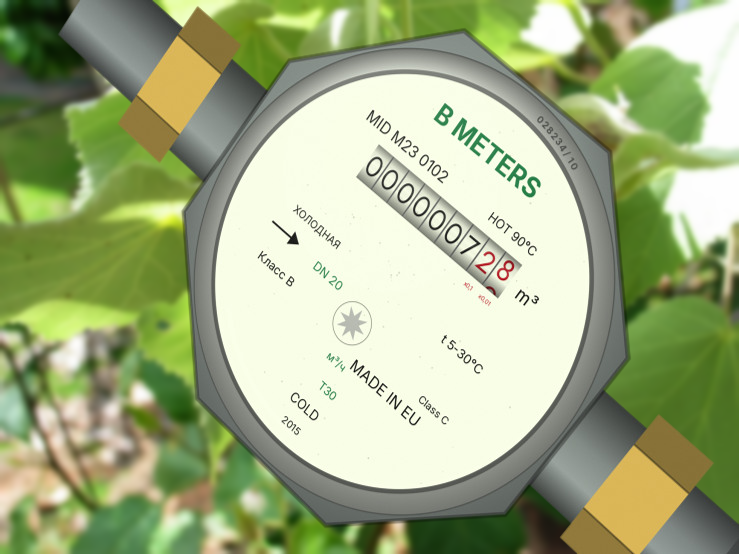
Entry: 7.28m³
